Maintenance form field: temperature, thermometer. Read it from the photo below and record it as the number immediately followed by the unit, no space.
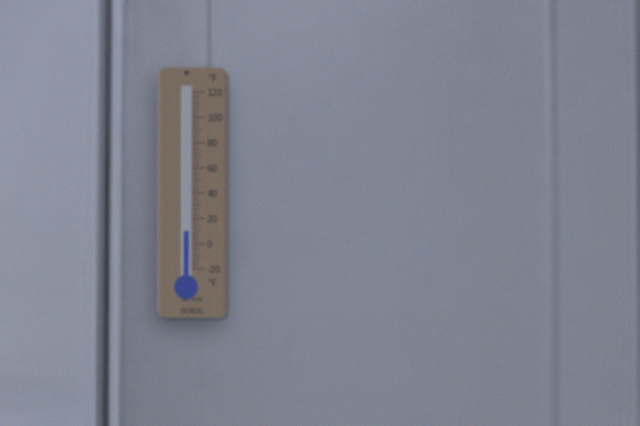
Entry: 10°F
